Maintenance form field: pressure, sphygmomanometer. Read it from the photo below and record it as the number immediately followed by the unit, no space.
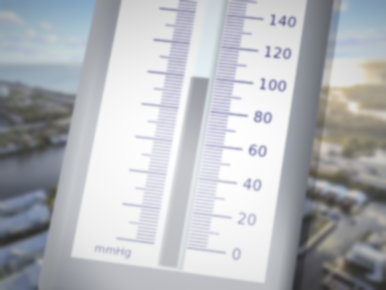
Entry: 100mmHg
